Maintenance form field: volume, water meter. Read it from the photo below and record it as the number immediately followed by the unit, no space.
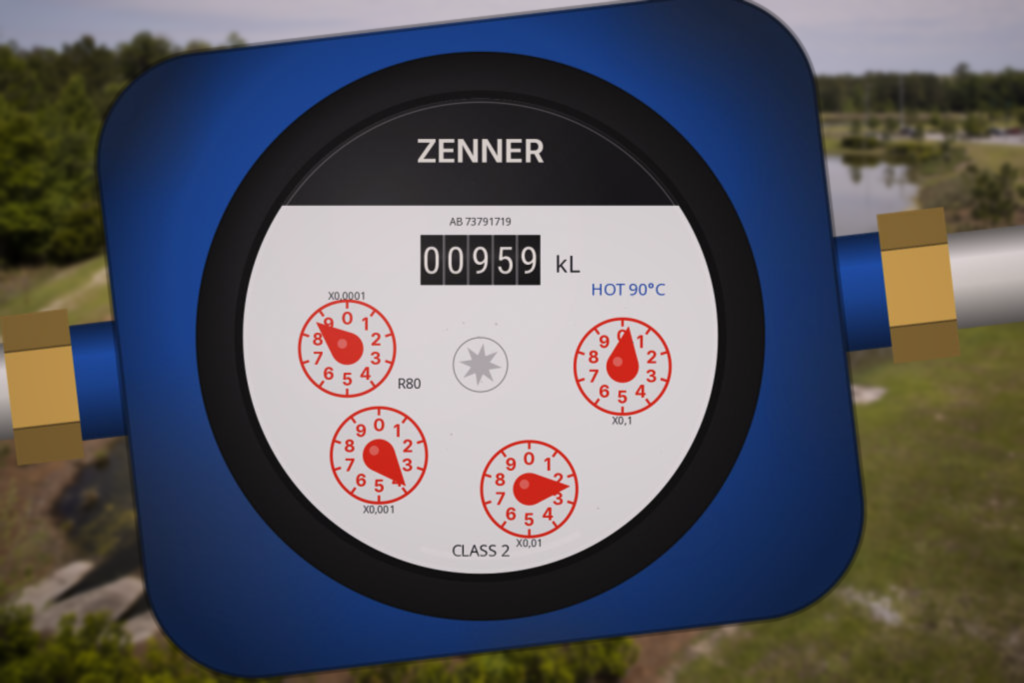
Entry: 959.0238kL
